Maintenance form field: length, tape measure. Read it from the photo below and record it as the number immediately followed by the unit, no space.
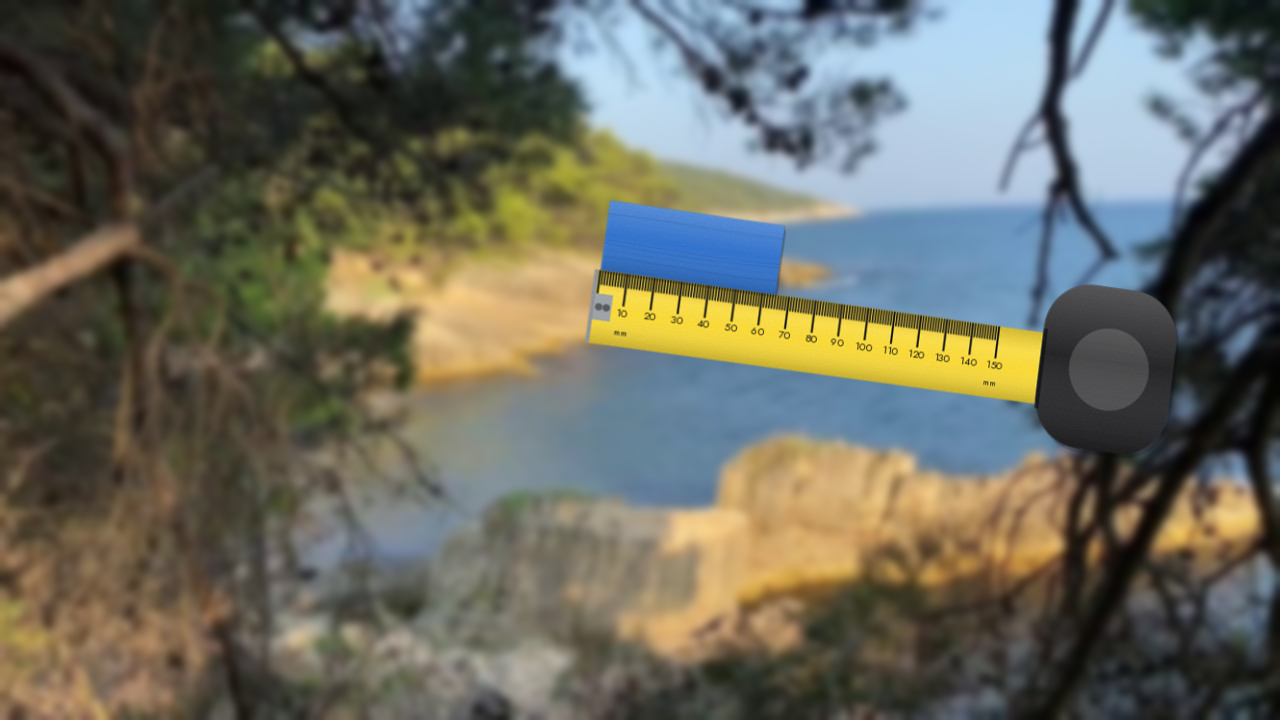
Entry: 65mm
